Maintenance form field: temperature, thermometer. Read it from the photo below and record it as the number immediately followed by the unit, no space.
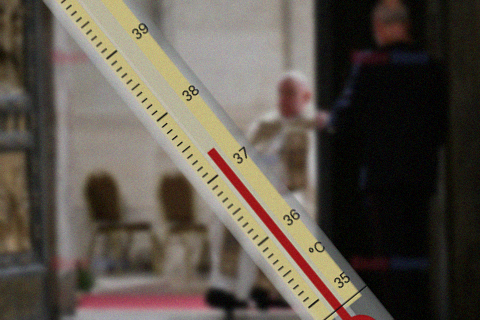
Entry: 37.3°C
